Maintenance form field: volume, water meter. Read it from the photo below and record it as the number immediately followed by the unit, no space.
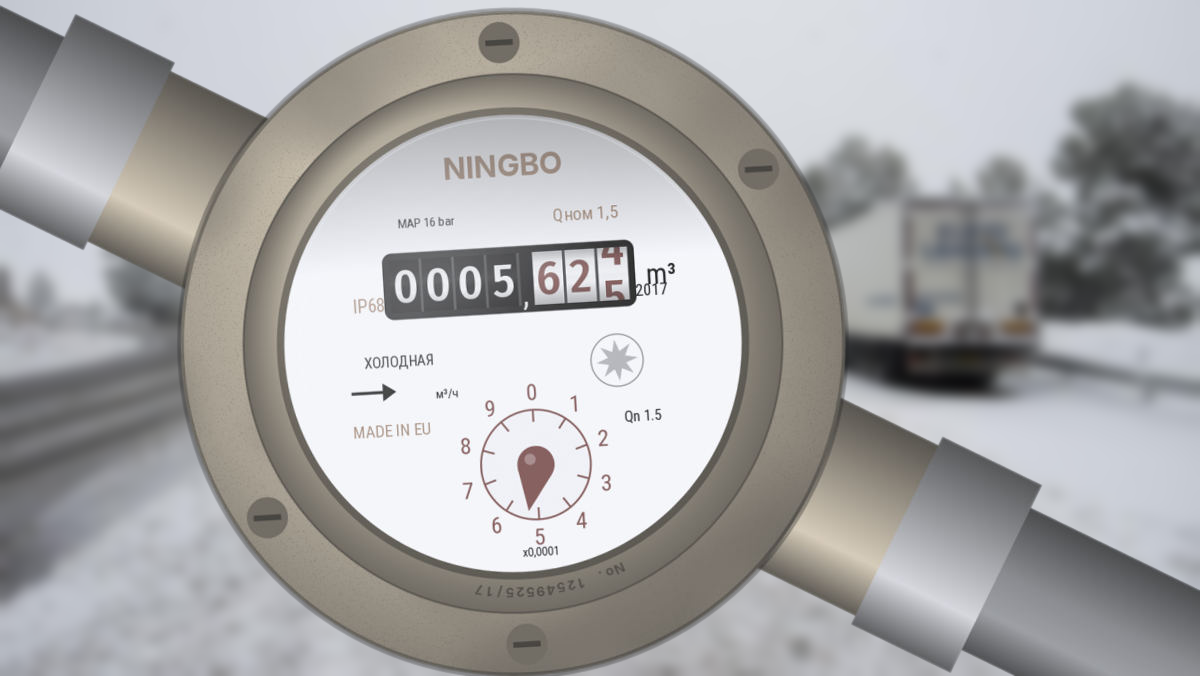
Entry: 5.6245m³
